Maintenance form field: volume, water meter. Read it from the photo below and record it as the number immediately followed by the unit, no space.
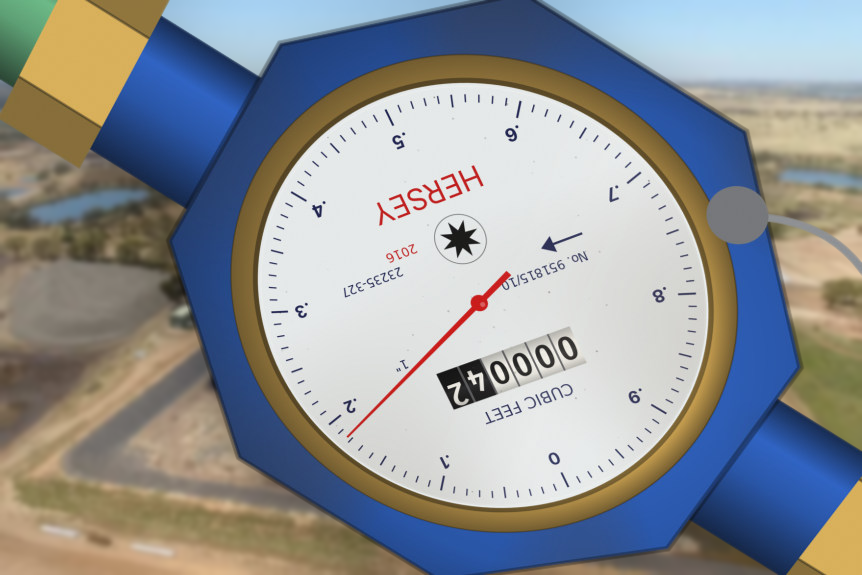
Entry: 42.18ft³
